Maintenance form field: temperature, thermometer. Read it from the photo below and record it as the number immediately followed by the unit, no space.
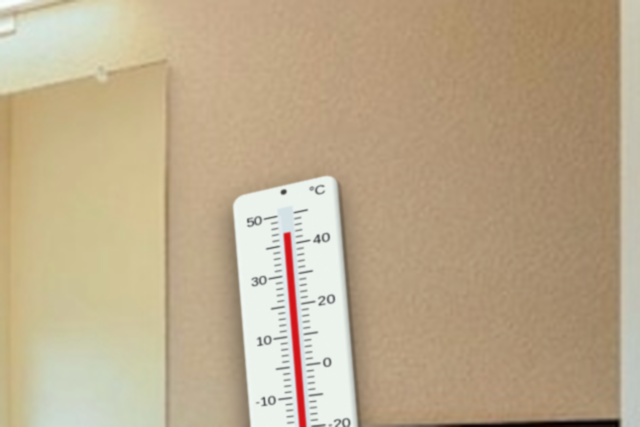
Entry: 44°C
